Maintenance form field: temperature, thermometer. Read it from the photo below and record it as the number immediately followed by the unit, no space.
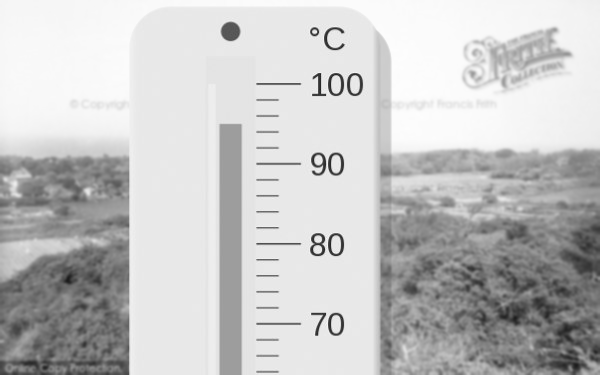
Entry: 95°C
